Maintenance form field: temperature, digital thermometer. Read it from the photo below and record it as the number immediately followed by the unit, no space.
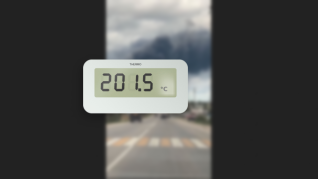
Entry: 201.5°C
